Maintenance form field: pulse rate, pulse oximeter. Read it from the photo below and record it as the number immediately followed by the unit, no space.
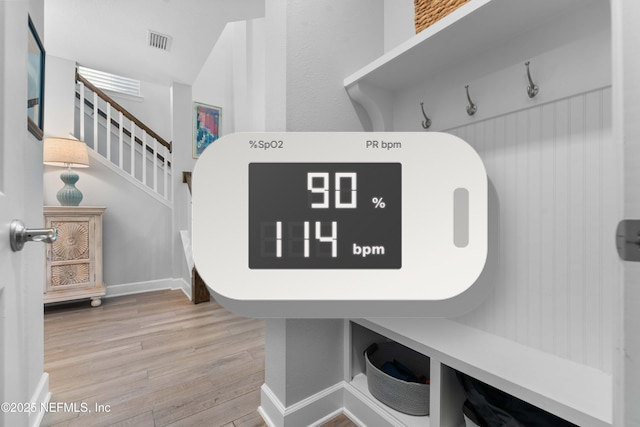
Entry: 114bpm
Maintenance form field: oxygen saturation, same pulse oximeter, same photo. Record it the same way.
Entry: 90%
